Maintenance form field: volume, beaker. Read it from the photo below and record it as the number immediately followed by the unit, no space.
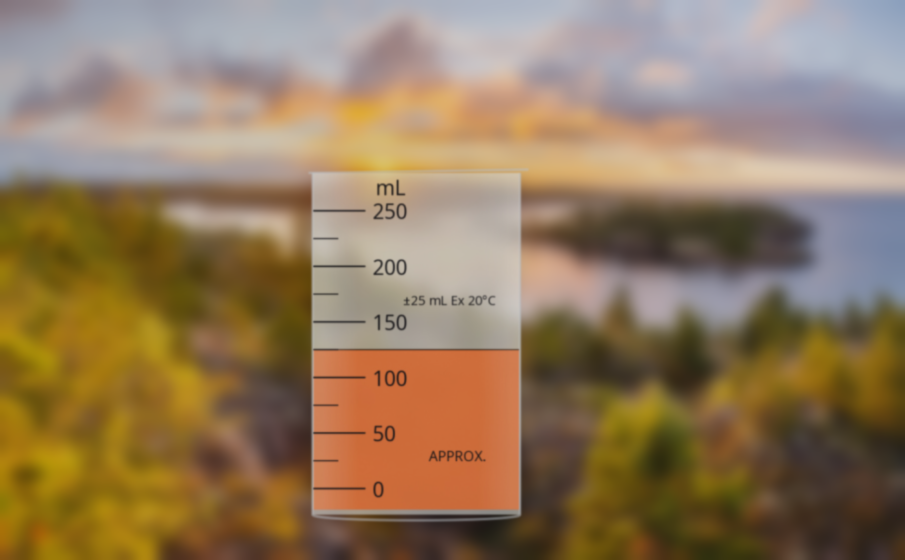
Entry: 125mL
